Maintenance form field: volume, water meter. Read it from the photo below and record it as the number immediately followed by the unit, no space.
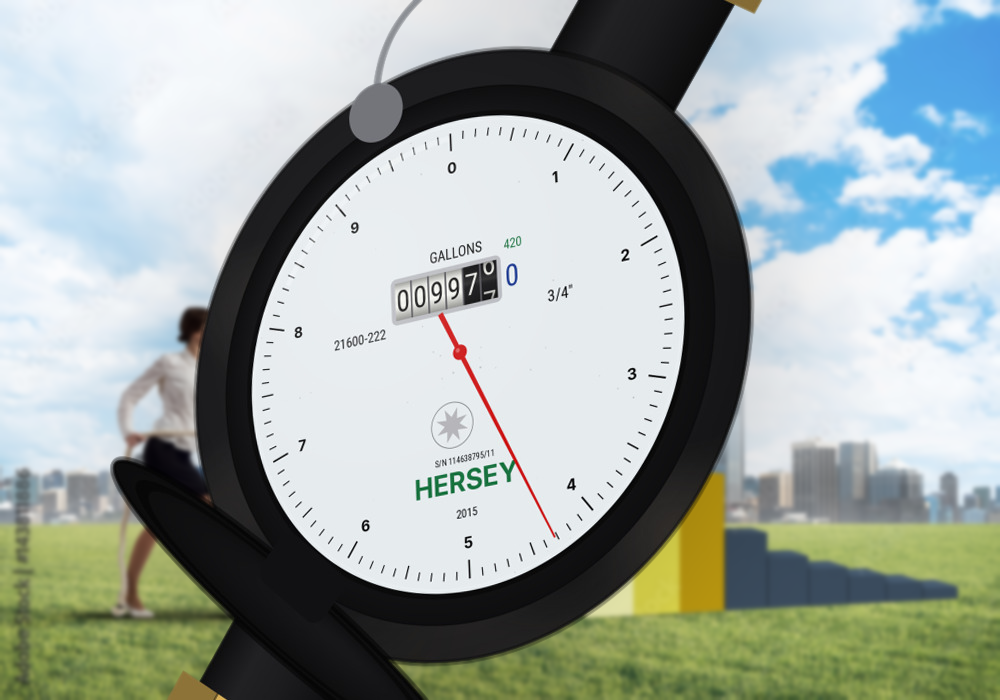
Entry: 99764.3gal
